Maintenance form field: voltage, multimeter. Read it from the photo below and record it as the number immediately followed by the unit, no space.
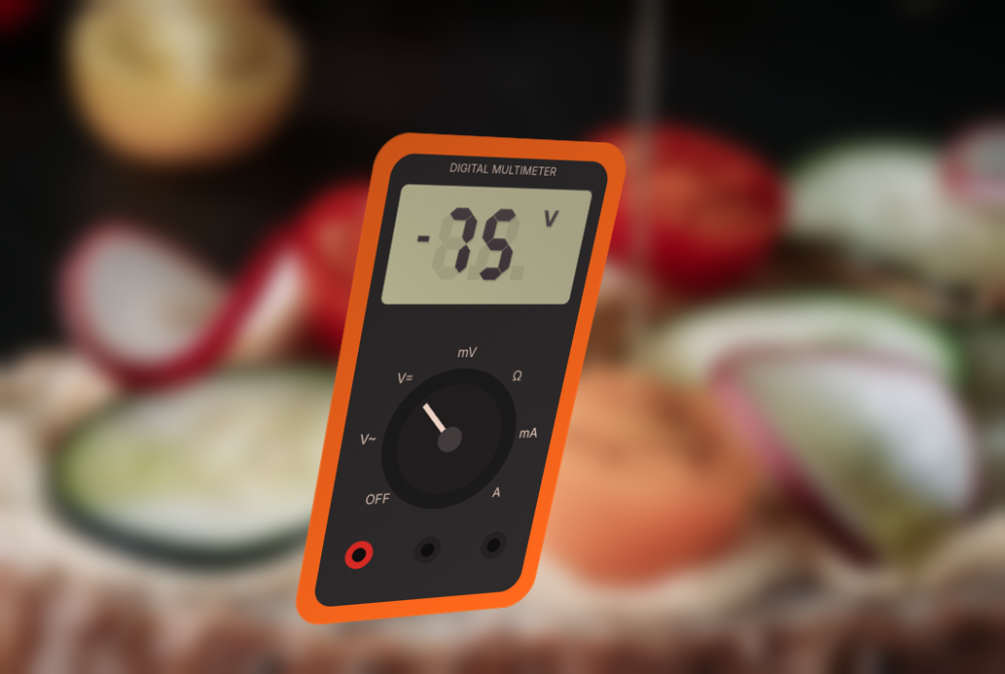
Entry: -75V
